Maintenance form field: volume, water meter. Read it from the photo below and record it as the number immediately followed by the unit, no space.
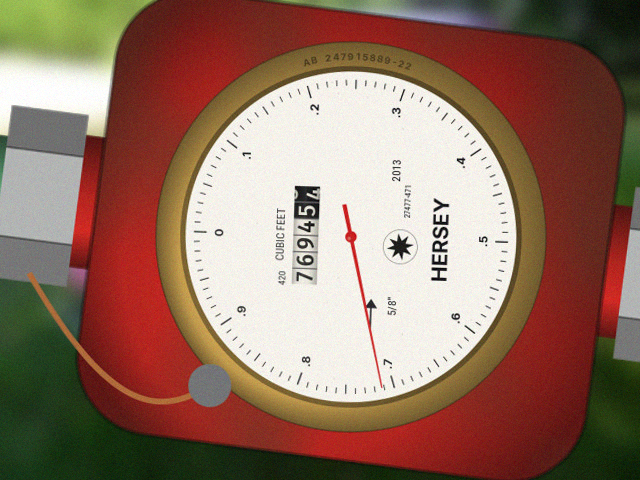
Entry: 769453.71ft³
